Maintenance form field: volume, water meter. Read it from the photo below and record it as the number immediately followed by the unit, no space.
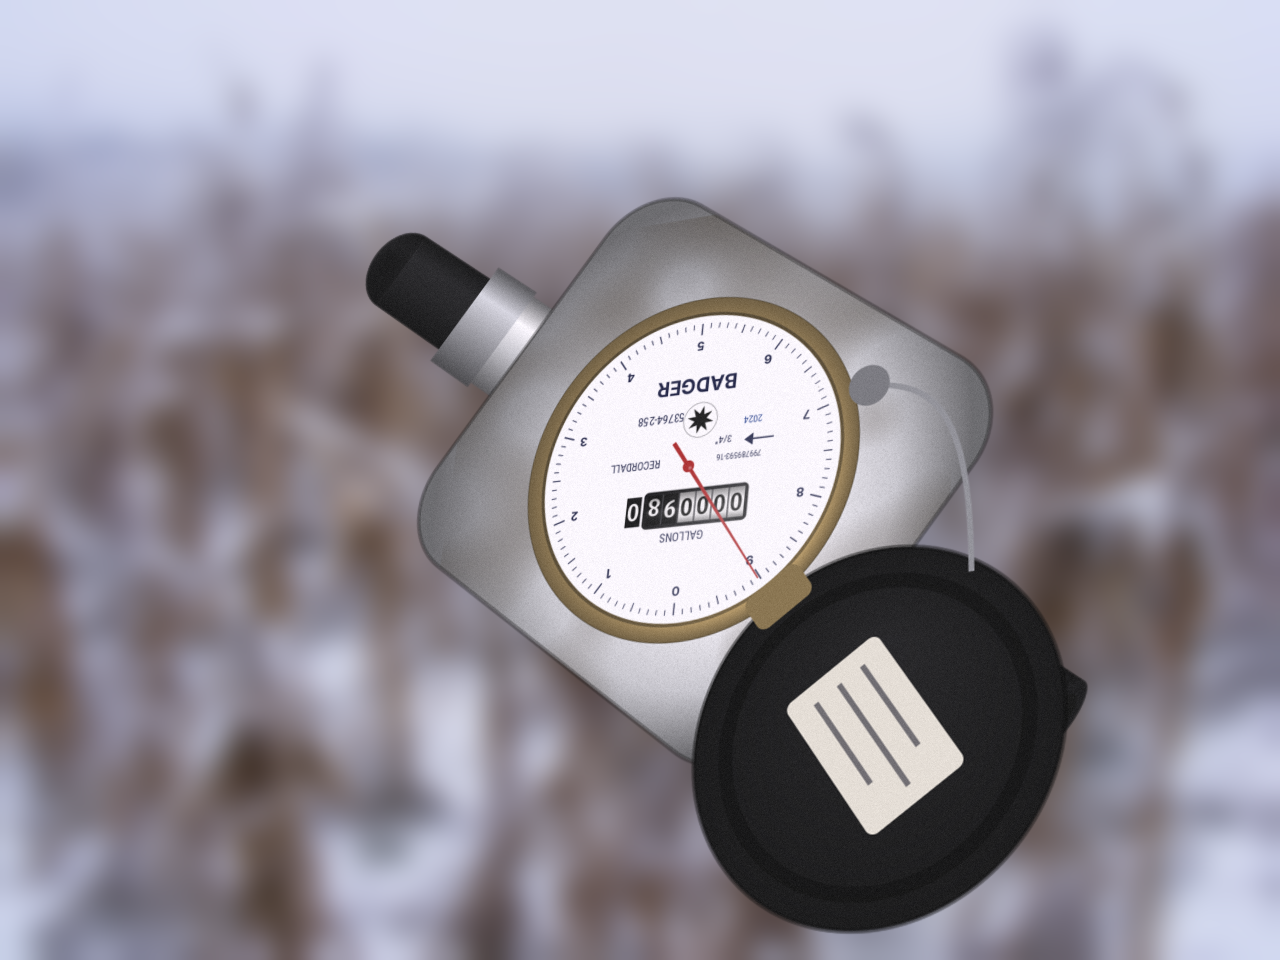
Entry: 979.0gal
